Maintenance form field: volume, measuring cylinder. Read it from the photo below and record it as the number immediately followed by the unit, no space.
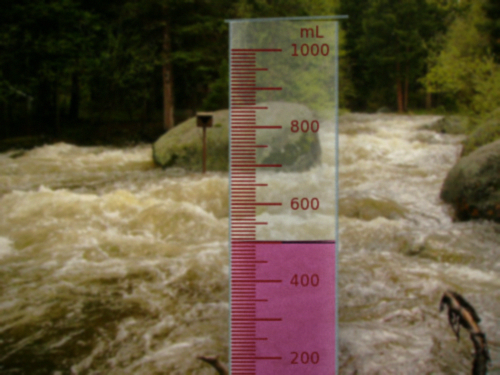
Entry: 500mL
